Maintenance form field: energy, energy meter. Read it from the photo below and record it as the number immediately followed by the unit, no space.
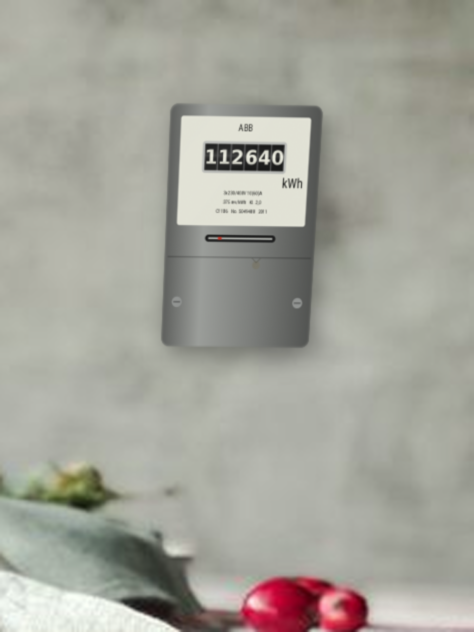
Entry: 112640kWh
